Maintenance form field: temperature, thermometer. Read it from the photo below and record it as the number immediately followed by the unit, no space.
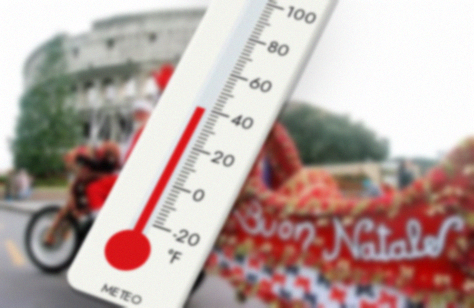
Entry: 40°F
